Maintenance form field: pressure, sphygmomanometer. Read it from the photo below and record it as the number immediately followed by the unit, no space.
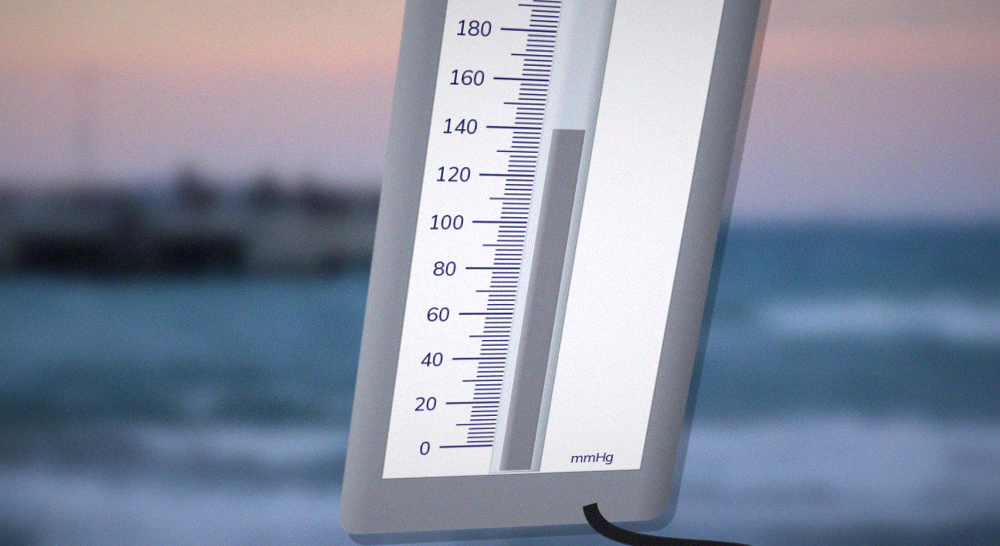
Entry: 140mmHg
